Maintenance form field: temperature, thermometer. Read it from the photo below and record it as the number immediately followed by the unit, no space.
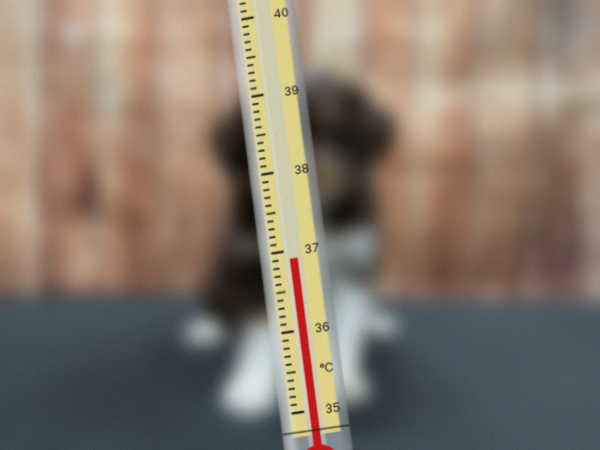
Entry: 36.9°C
